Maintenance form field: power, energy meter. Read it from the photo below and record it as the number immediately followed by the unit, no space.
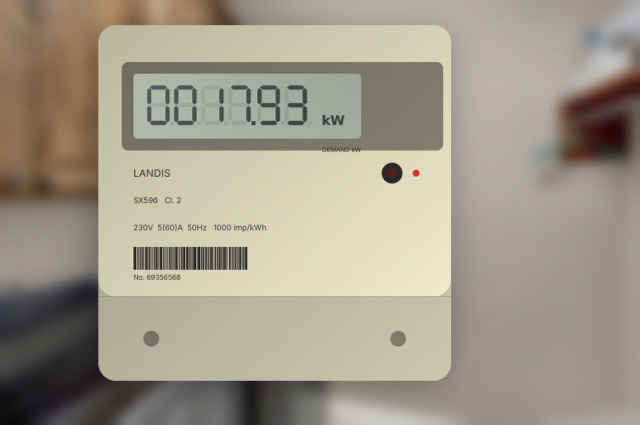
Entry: 17.93kW
